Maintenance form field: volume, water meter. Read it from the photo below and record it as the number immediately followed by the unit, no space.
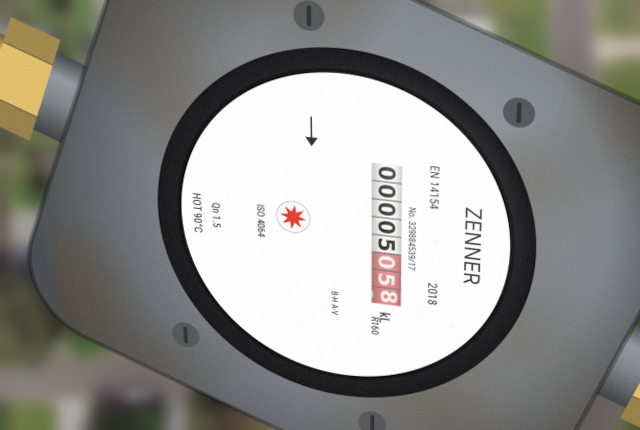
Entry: 5.058kL
